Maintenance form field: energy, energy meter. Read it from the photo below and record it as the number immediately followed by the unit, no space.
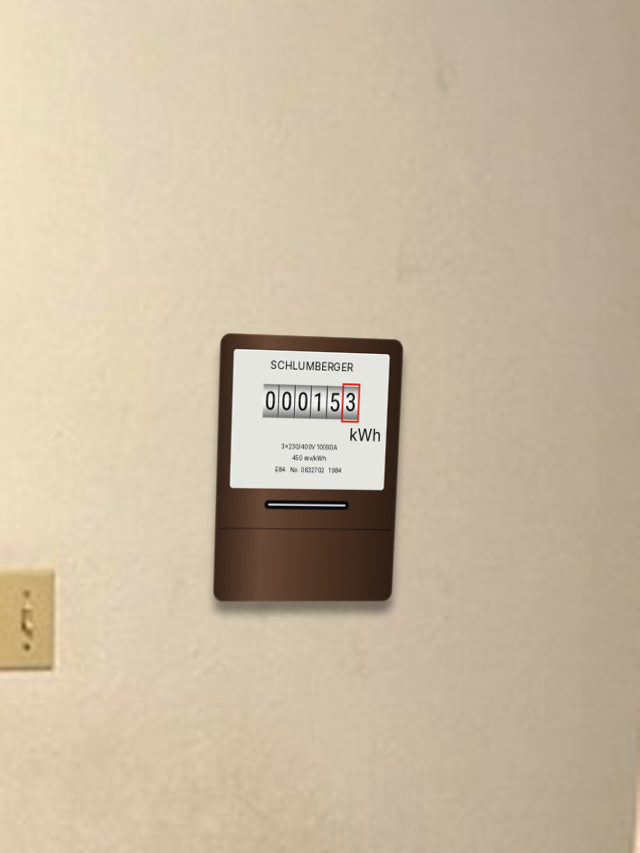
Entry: 15.3kWh
